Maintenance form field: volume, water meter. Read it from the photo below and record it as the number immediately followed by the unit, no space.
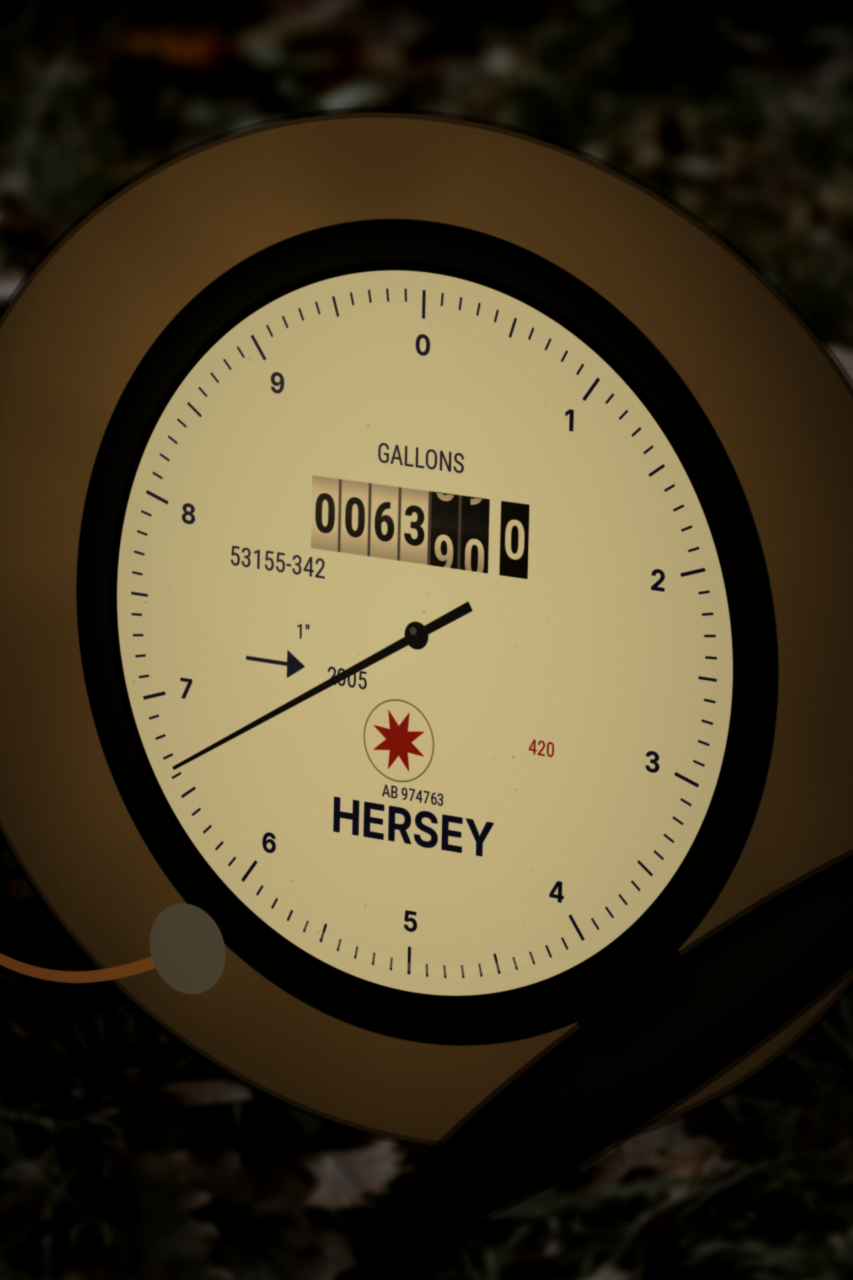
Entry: 63896.6gal
